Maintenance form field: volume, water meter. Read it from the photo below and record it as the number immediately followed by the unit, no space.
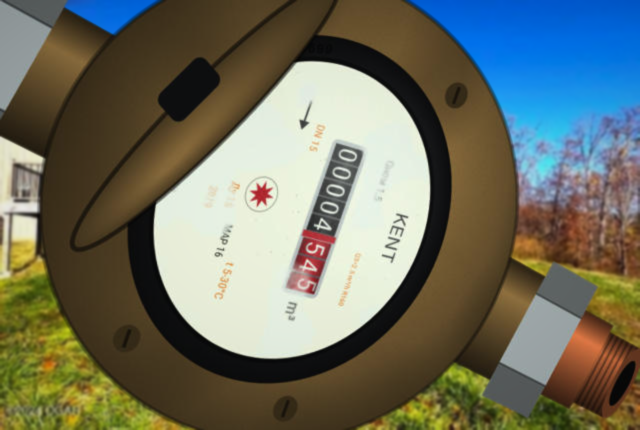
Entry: 4.545m³
